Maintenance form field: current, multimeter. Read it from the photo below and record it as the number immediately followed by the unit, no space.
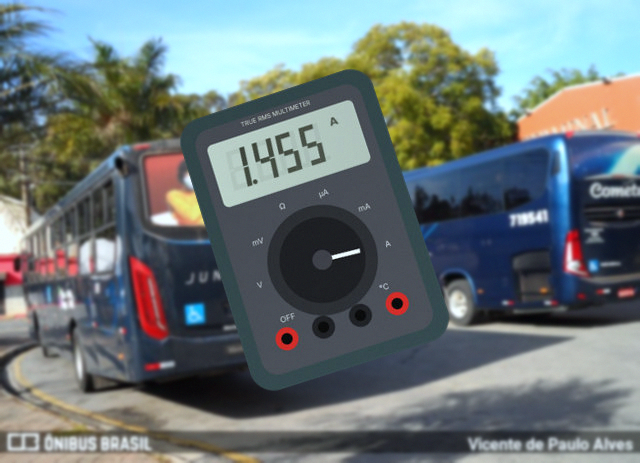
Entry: 1.455A
